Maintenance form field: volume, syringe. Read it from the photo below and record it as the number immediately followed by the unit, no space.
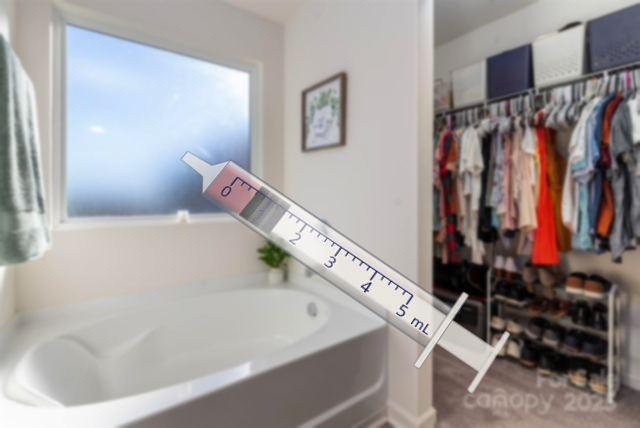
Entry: 0.6mL
